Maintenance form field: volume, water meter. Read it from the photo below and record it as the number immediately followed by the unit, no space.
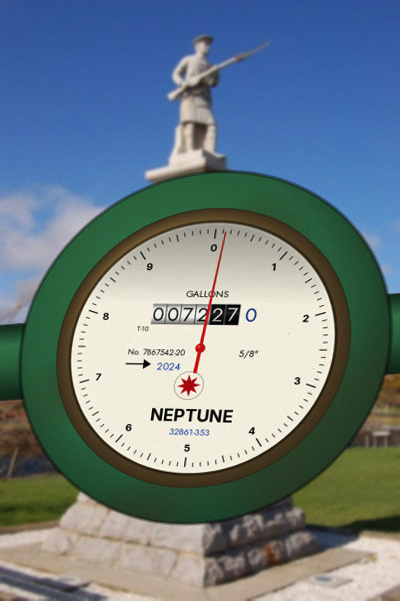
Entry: 72270.1gal
